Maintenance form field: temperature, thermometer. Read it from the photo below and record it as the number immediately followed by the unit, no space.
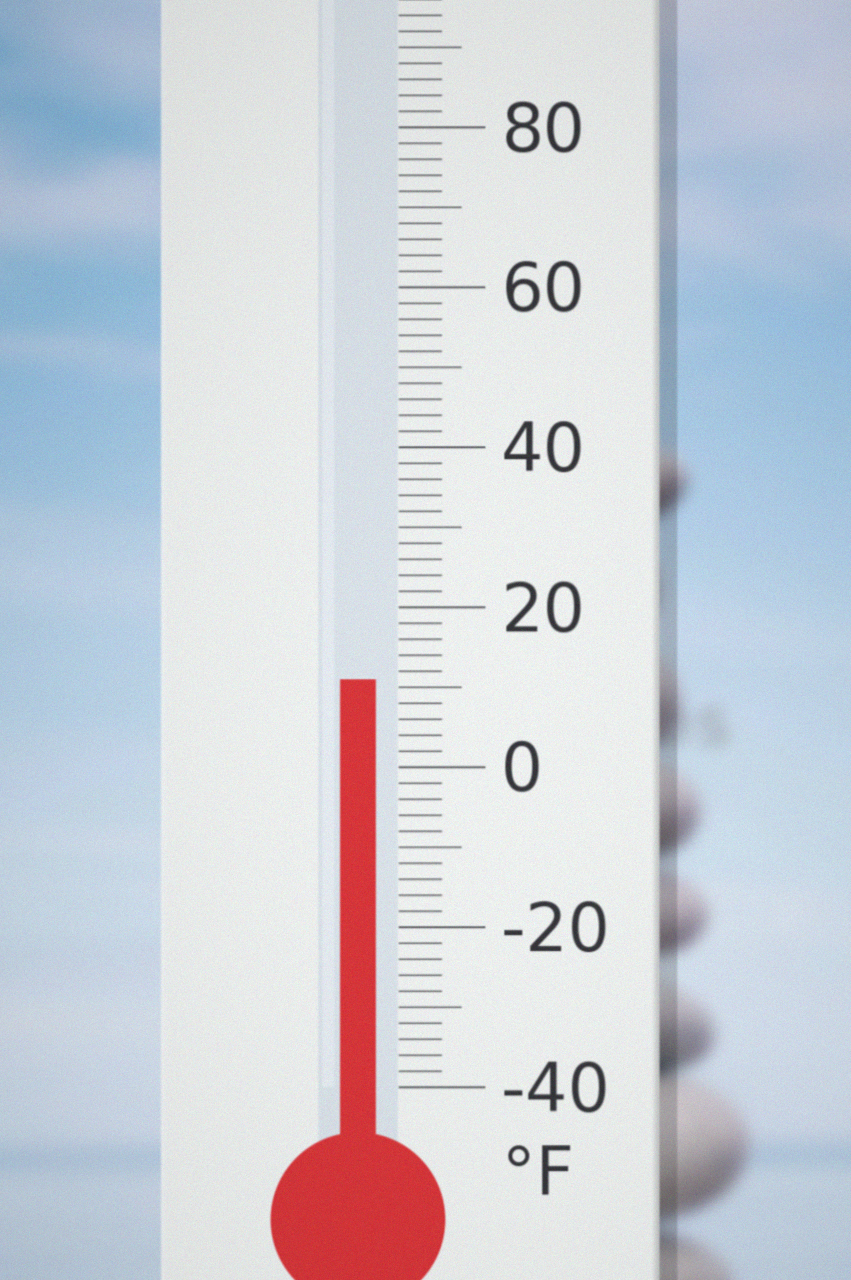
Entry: 11°F
